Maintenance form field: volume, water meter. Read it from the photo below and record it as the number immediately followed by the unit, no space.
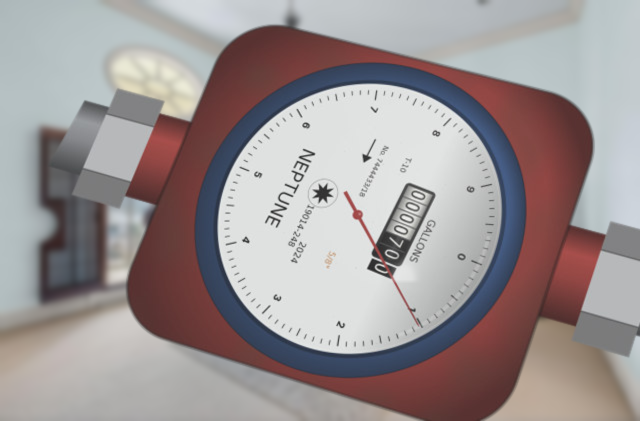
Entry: 701.0gal
